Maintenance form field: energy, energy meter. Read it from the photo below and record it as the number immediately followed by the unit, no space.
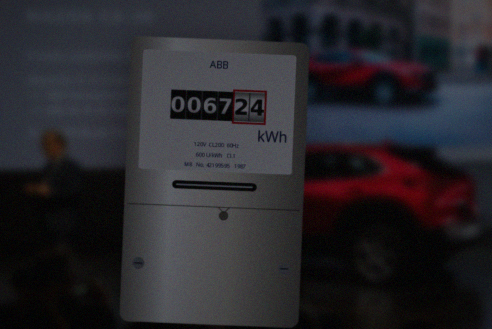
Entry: 67.24kWh
